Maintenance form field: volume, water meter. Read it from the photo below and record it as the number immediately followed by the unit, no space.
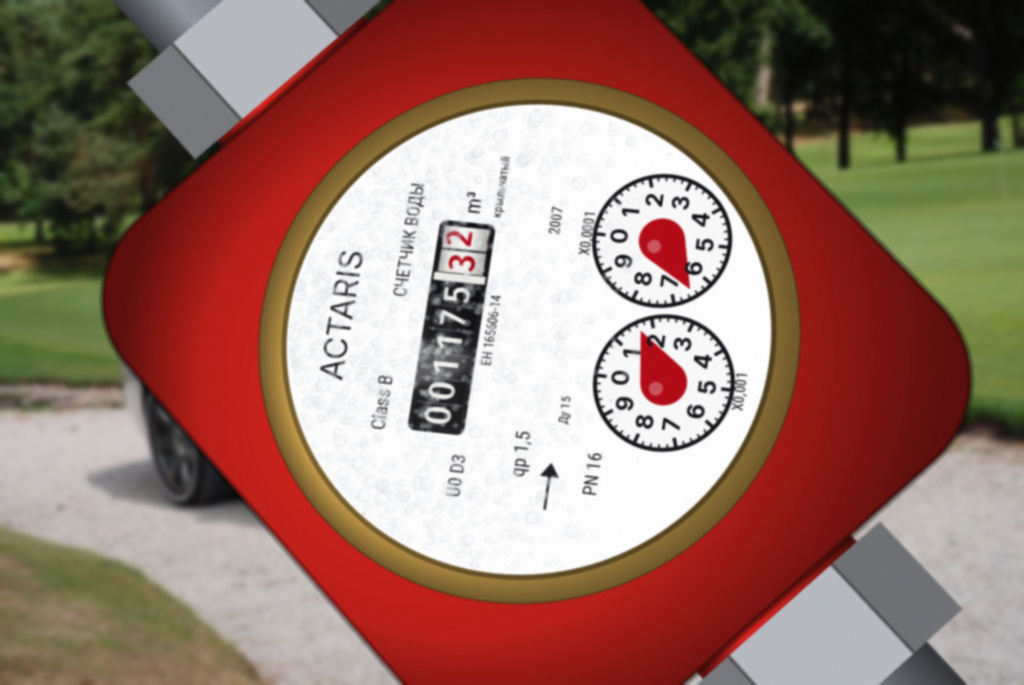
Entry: 1175.3216m³
